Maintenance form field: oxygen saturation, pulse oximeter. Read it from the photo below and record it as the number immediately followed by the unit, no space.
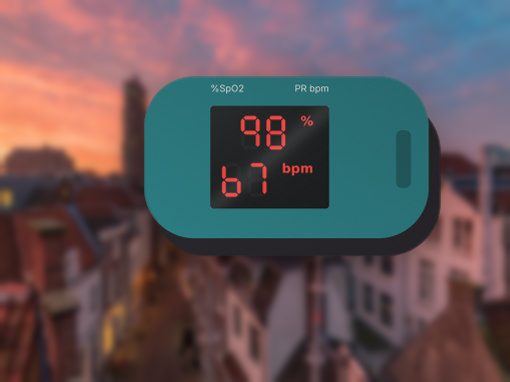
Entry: 98%
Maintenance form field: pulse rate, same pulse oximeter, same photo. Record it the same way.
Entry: 67bpm
